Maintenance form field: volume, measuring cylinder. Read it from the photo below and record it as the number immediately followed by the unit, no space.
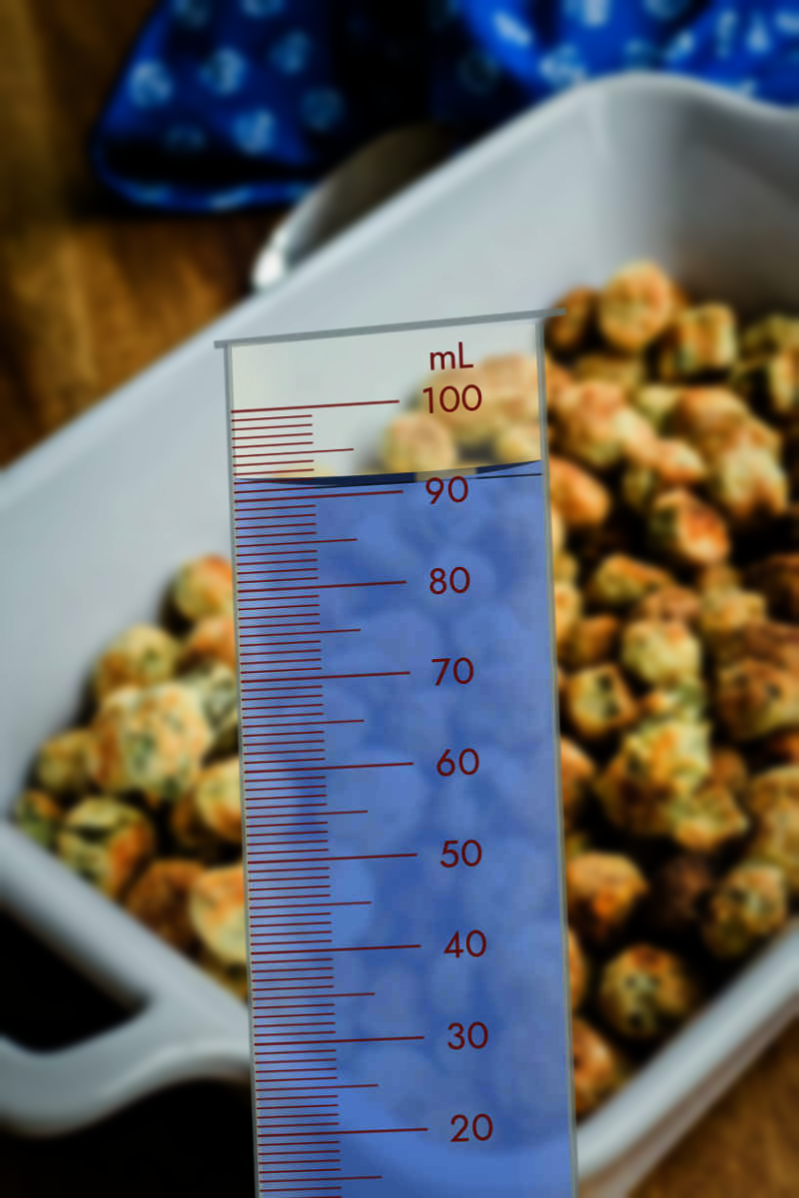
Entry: 91mL
